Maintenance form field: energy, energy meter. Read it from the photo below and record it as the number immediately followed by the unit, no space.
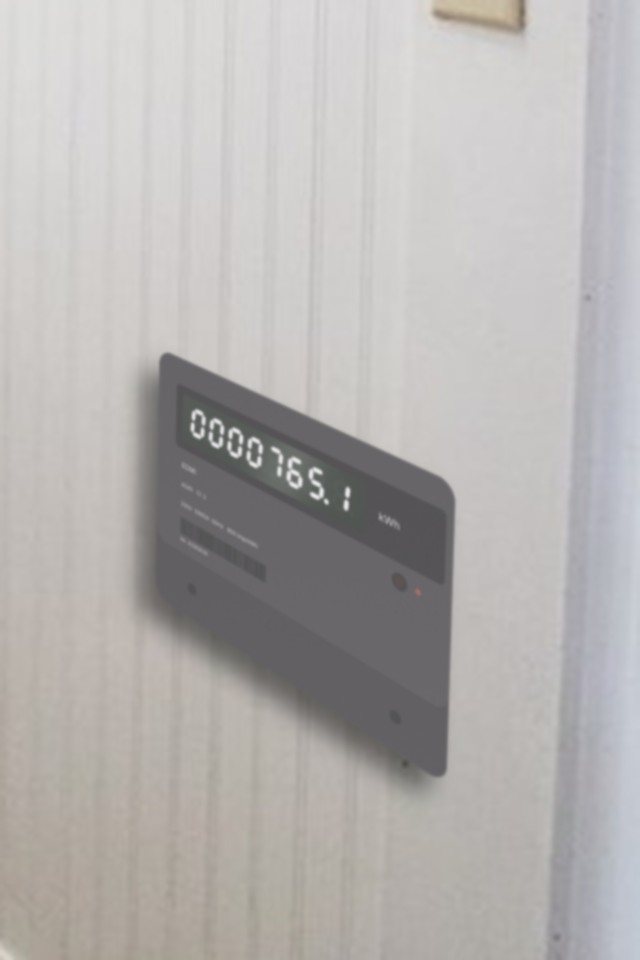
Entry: 765.1kWh
